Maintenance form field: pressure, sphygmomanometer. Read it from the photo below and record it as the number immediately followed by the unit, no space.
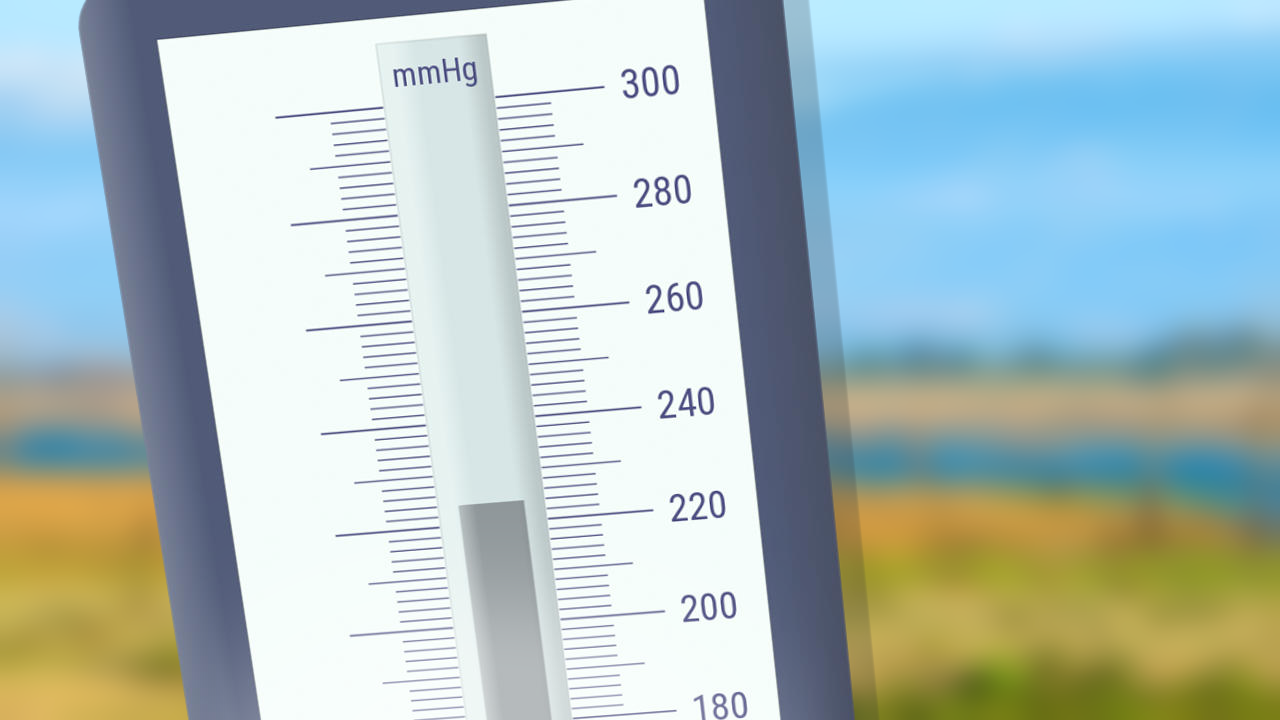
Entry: 224mmHg
